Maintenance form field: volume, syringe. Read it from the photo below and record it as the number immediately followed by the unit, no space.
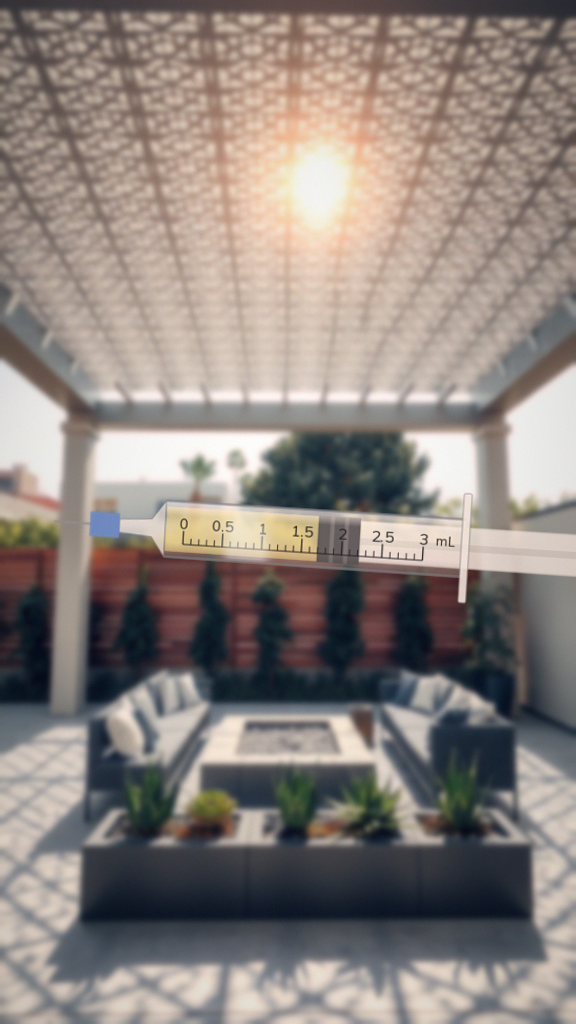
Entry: 1.7mL
